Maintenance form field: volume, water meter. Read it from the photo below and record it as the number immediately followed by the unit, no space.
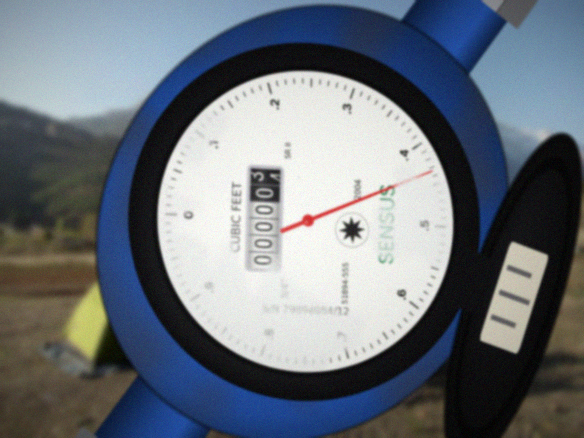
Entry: 3.43ft³
